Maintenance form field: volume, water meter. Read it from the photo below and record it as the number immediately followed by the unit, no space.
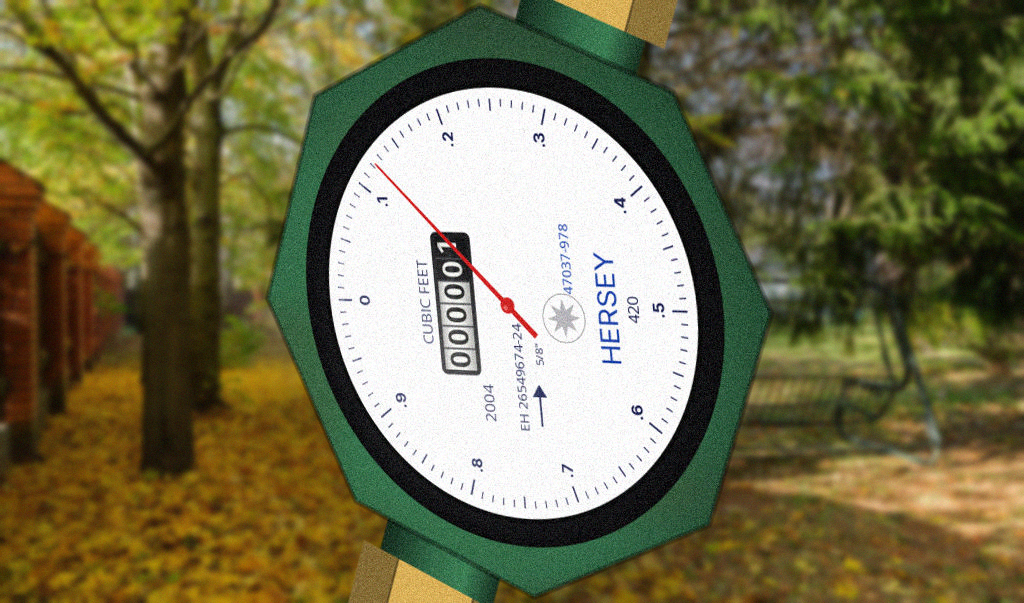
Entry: 1.12ft³
